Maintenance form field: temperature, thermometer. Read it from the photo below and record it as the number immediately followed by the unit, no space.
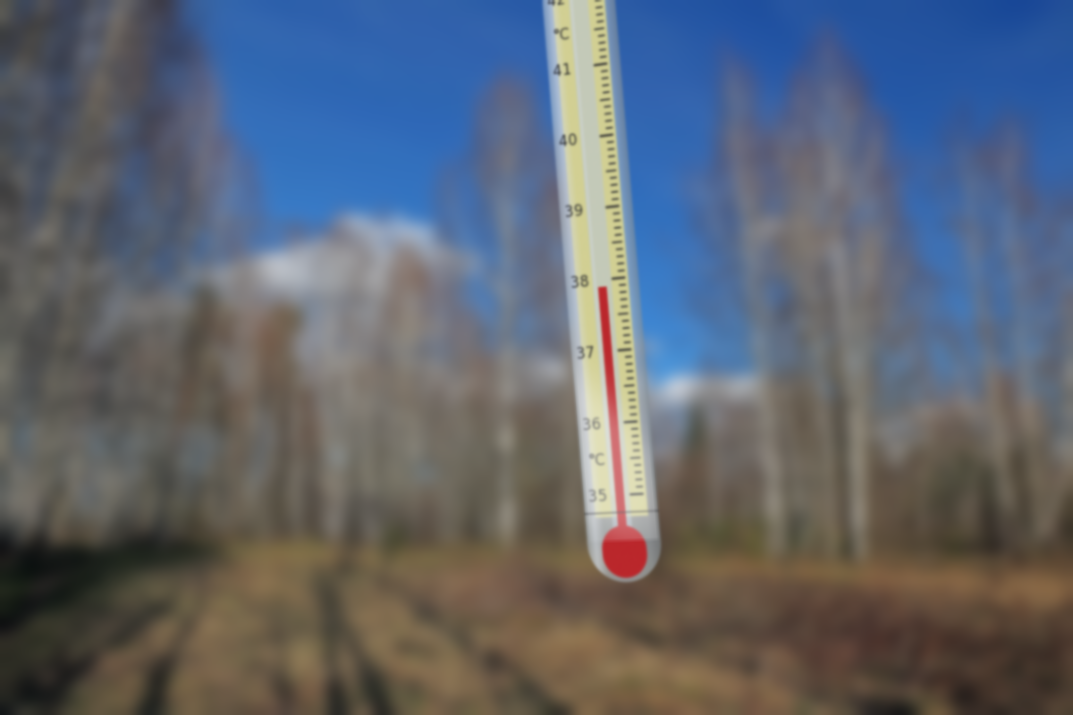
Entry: 37.9°C
